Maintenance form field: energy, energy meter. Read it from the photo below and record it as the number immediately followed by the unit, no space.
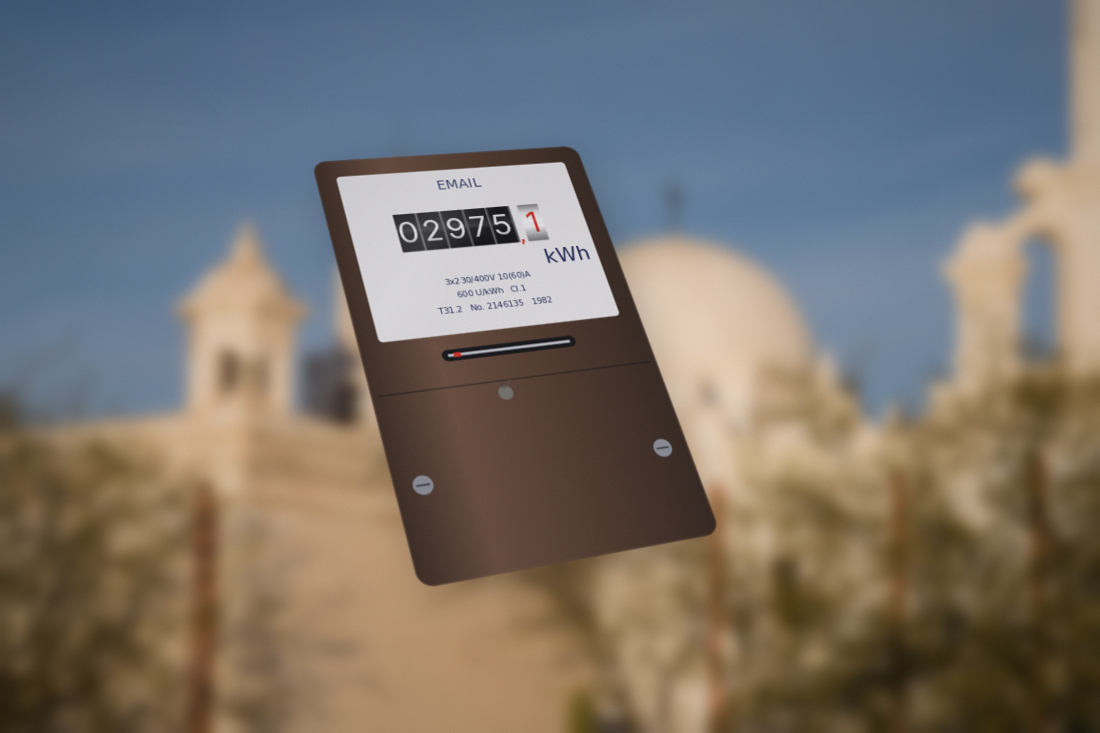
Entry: 2975.1kWh
